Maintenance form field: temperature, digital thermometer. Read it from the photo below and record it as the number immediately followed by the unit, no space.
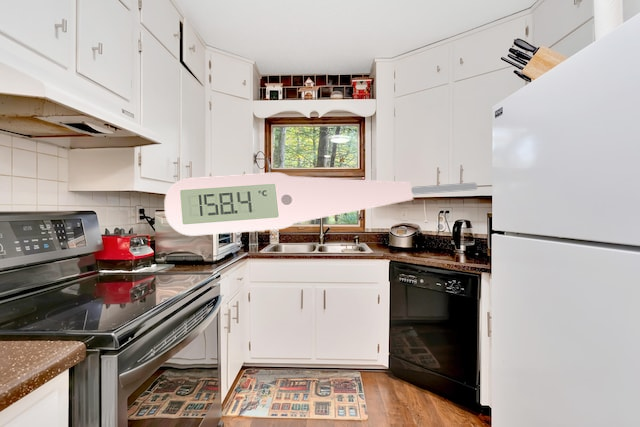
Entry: 158.4°C
